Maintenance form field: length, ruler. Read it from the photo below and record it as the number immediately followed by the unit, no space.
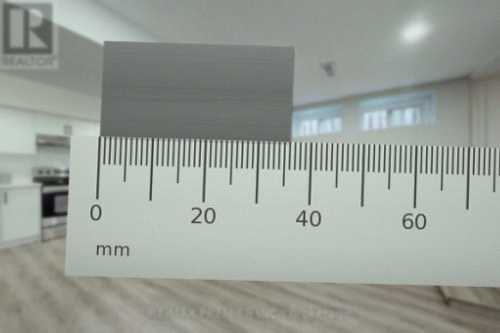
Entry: 36mm
